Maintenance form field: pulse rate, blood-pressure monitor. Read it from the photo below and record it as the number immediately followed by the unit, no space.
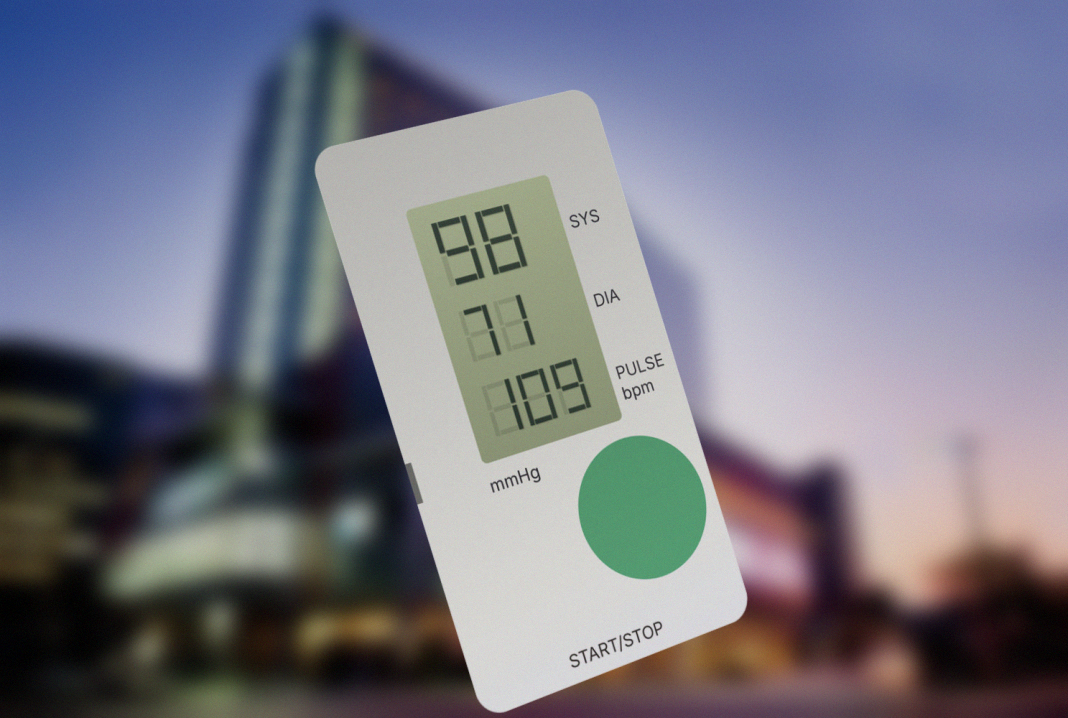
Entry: 109bpm
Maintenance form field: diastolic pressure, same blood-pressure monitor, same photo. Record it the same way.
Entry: 71mmHg
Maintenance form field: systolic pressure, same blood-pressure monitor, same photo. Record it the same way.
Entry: 98mmHg
